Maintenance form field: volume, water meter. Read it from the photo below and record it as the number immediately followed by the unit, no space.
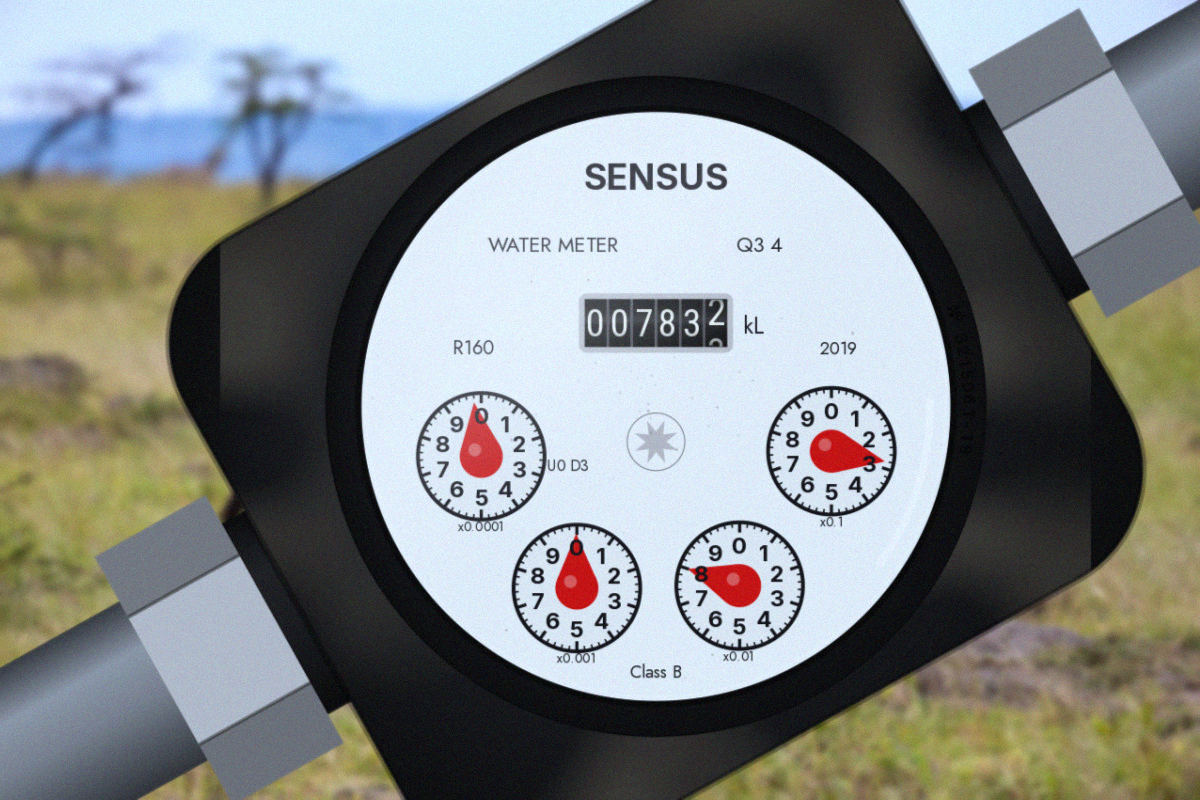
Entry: 7832.2799kL
